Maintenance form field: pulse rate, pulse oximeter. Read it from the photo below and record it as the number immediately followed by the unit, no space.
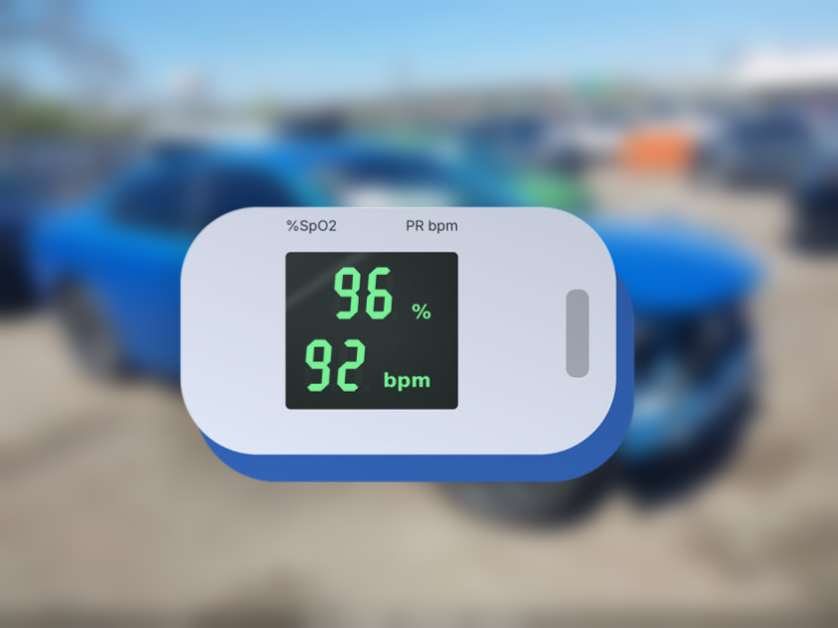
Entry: 92bpm
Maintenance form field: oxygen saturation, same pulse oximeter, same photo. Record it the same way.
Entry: 96%
